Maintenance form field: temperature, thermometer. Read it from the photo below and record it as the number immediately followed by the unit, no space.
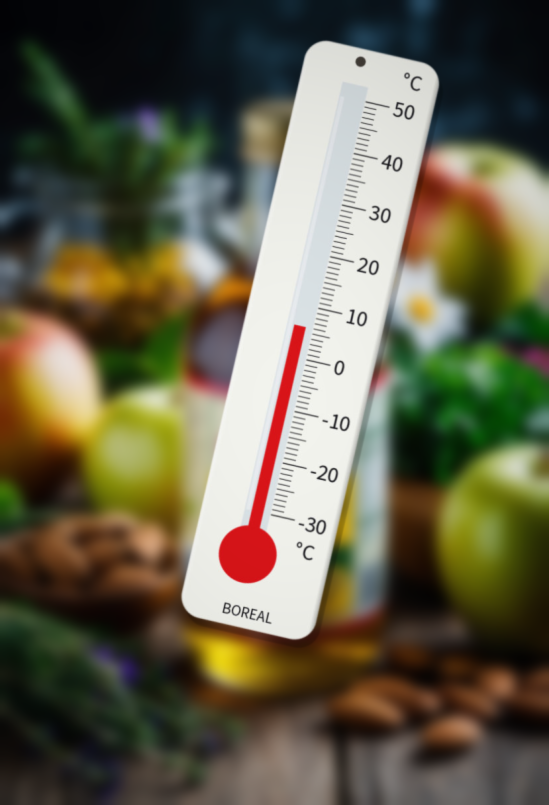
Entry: 6°C
